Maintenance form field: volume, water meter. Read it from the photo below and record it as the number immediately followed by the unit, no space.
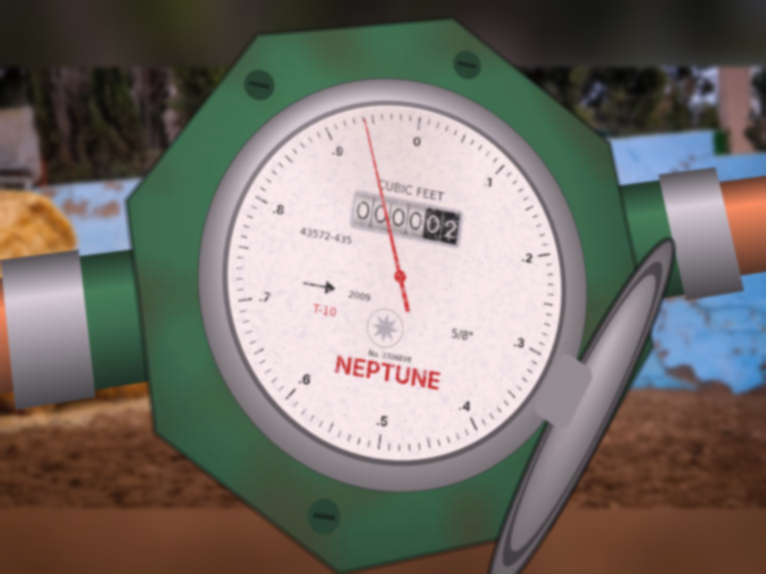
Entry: 1.94ft³
